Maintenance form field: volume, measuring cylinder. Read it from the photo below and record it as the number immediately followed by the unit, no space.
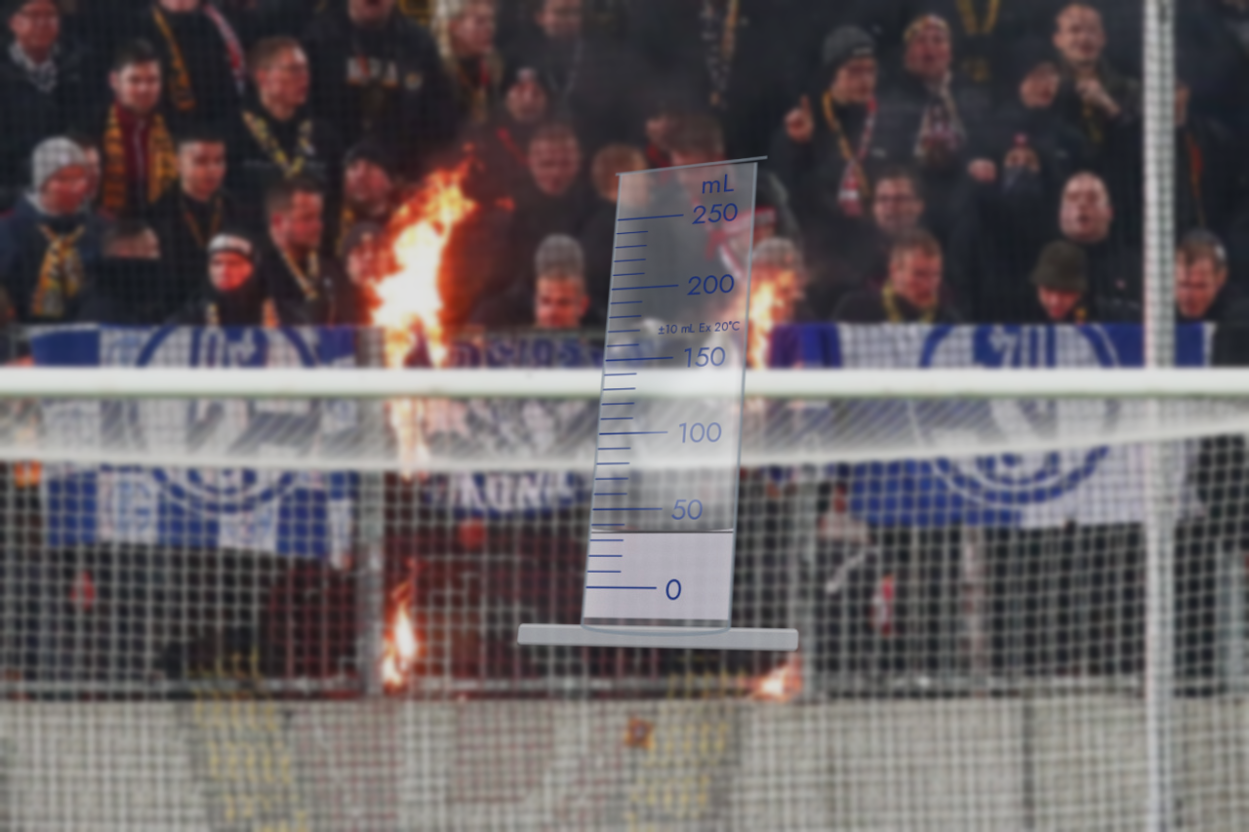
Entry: 35mL
